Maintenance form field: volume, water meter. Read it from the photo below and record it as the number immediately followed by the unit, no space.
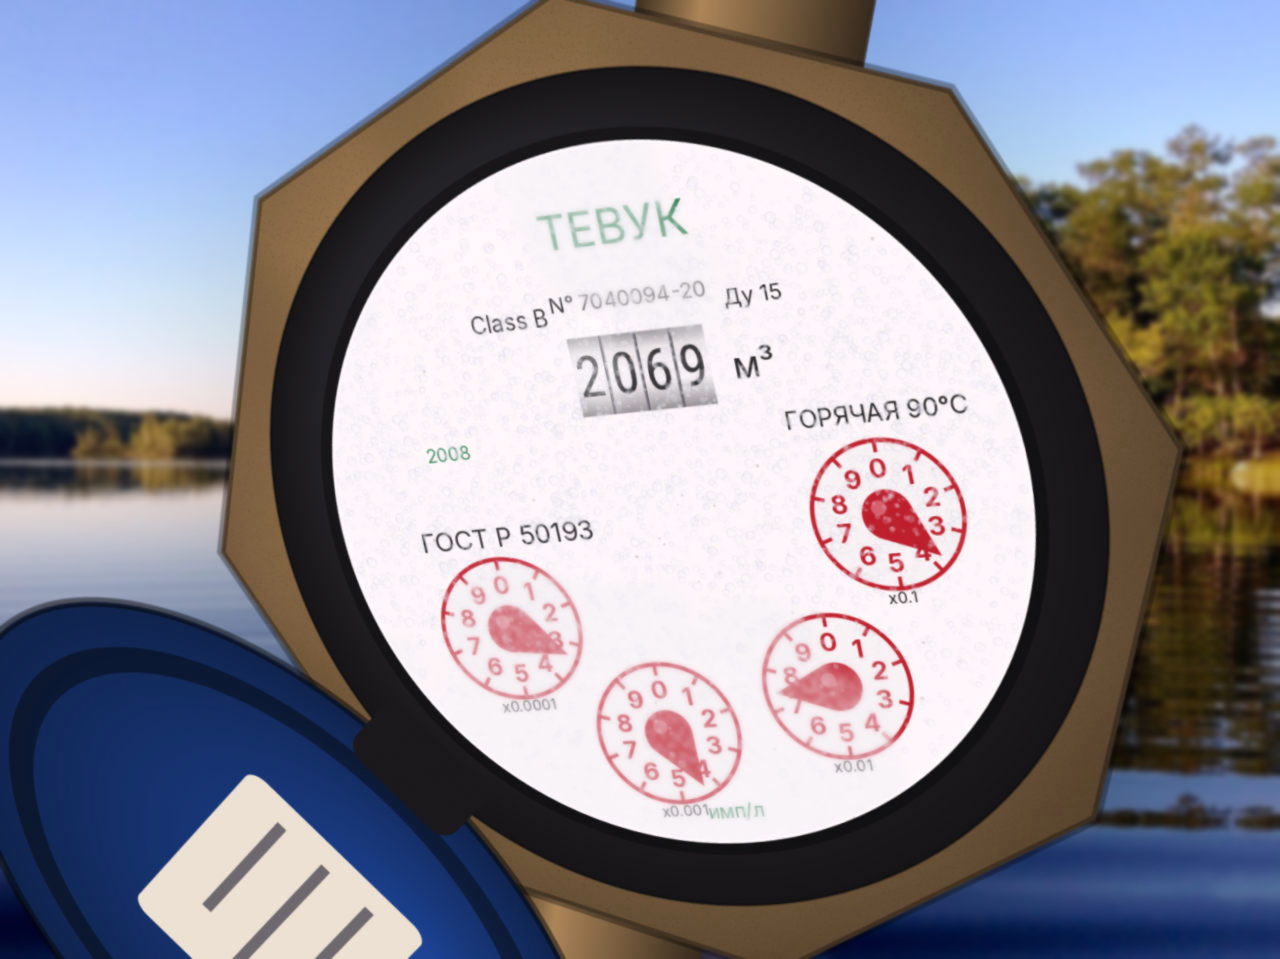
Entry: 2069.3743m³
